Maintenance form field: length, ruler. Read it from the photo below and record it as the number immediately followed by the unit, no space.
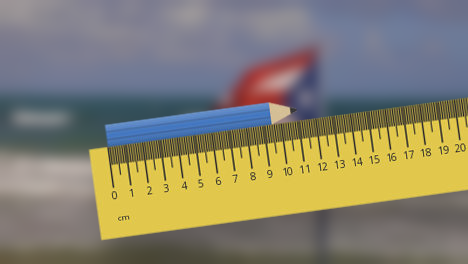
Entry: 11cm
